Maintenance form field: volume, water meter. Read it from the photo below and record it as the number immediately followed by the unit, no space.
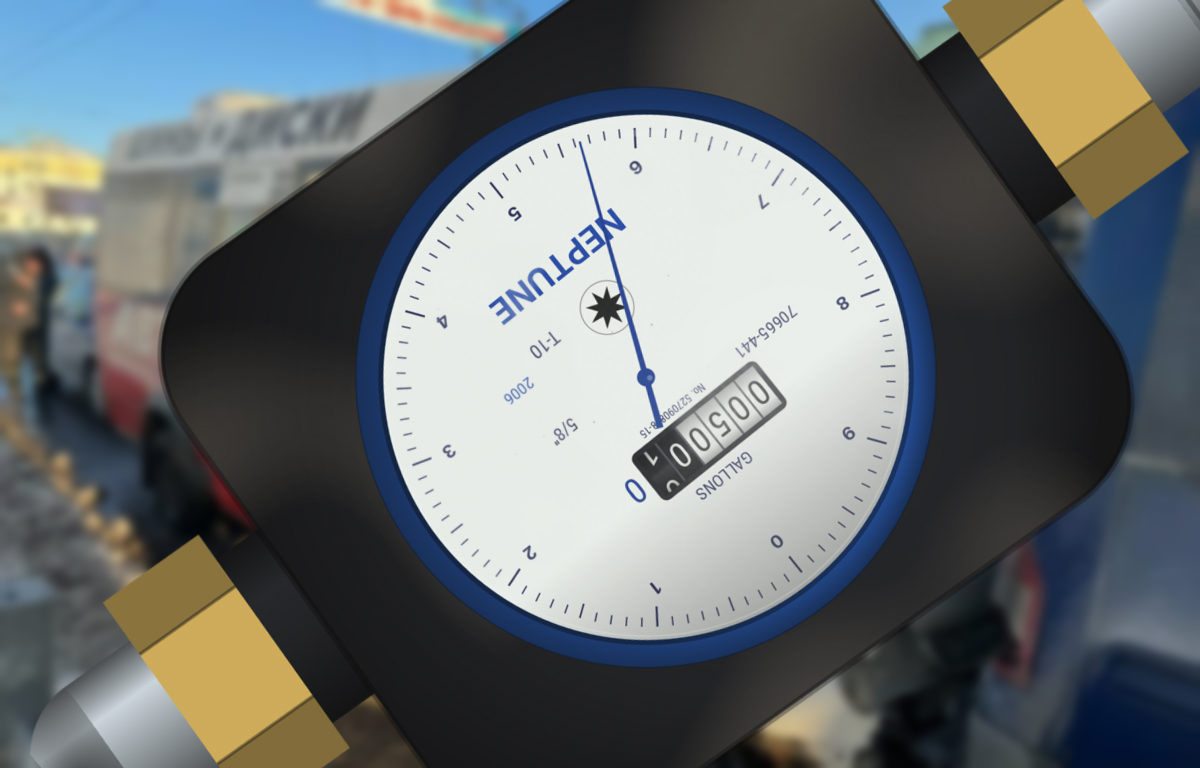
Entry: 50005.6gal
